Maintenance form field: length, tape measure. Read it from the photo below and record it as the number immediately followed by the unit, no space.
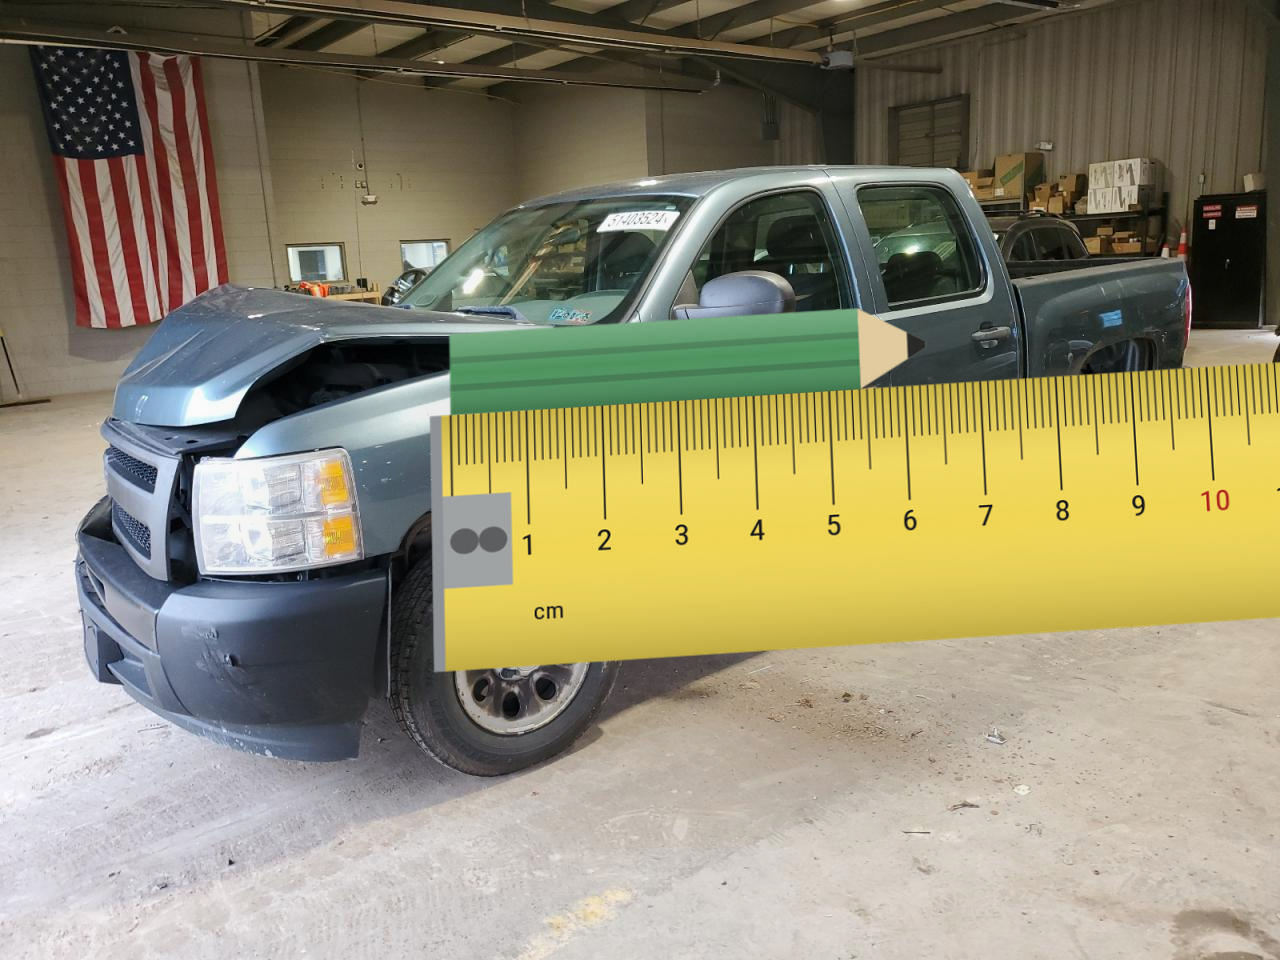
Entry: 6.3cm
